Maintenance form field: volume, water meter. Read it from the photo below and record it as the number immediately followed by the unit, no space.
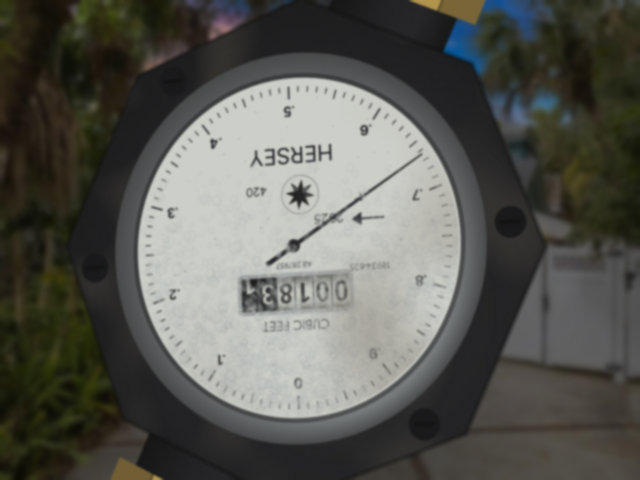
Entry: 1830.66ft³
